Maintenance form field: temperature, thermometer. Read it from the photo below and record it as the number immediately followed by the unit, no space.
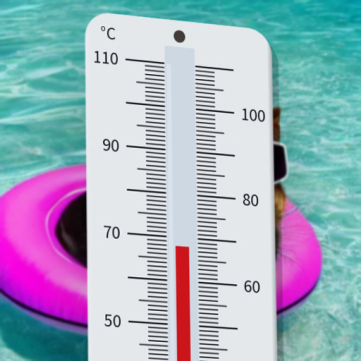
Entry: 68°C
